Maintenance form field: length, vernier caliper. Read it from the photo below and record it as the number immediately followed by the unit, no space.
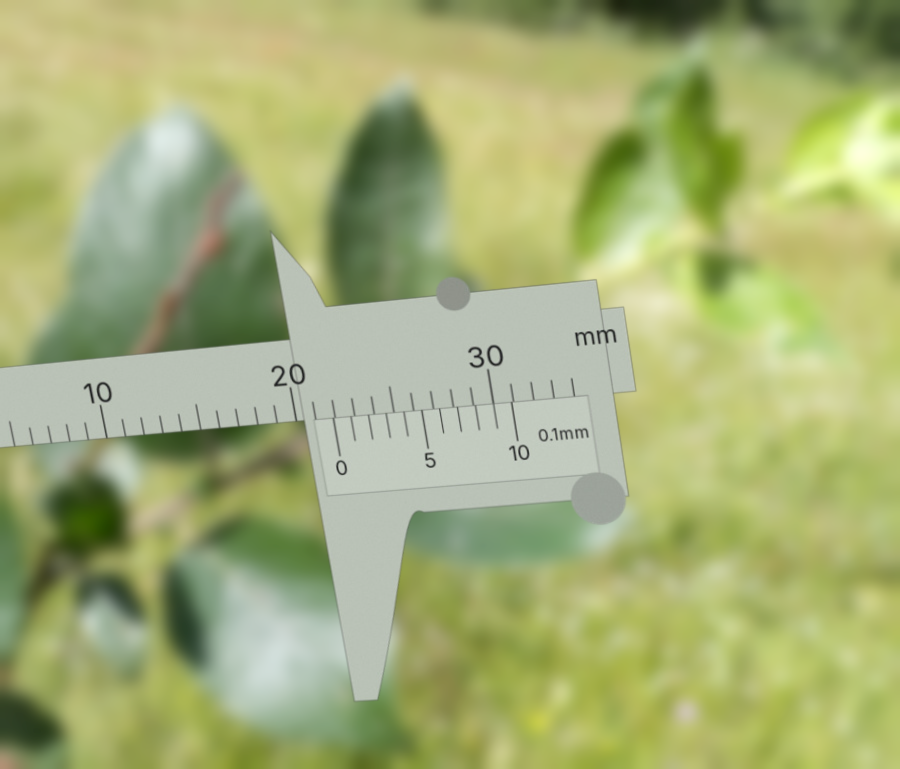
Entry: 21.9mm
